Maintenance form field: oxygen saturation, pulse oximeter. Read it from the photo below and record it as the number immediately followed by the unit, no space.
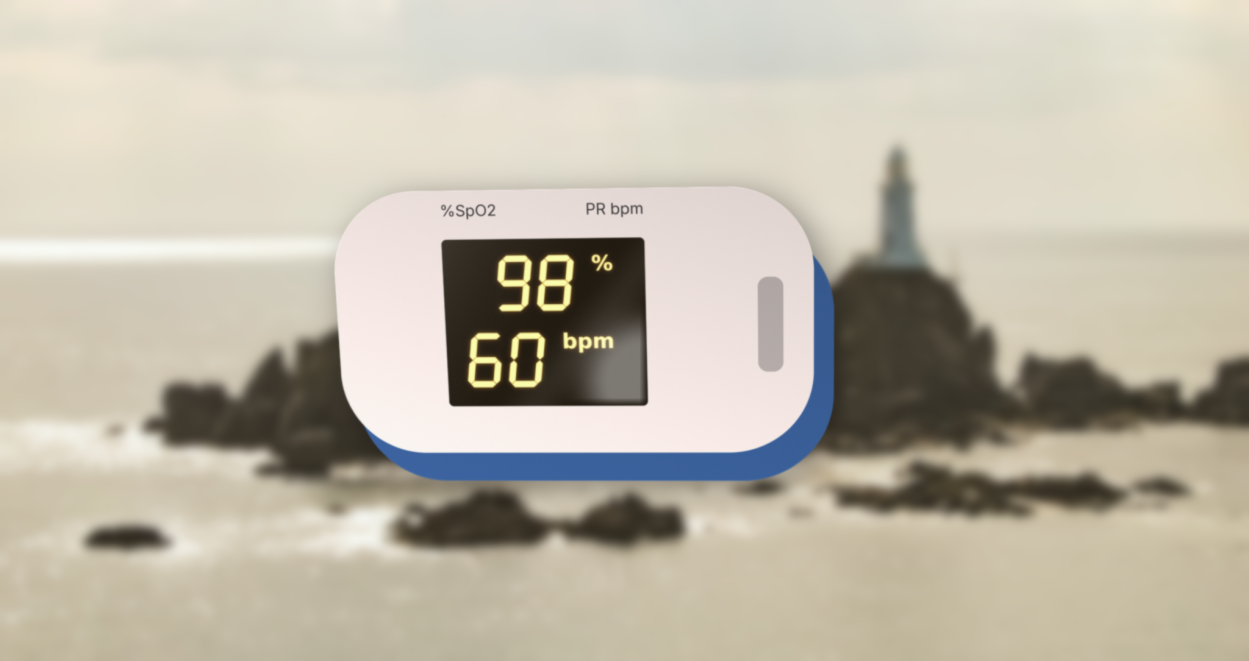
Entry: 98%
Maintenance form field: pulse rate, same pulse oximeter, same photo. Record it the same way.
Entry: 60bpm
